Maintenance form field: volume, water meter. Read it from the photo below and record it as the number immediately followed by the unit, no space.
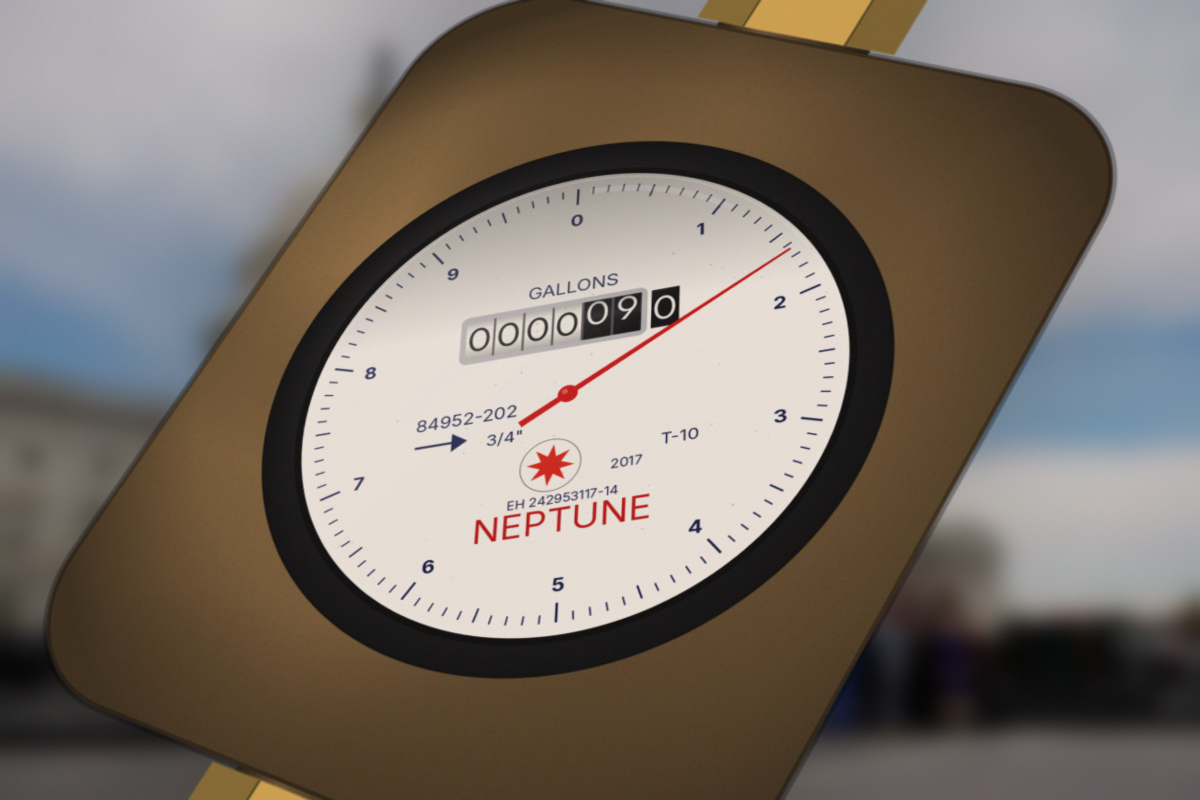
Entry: 91.6gal
